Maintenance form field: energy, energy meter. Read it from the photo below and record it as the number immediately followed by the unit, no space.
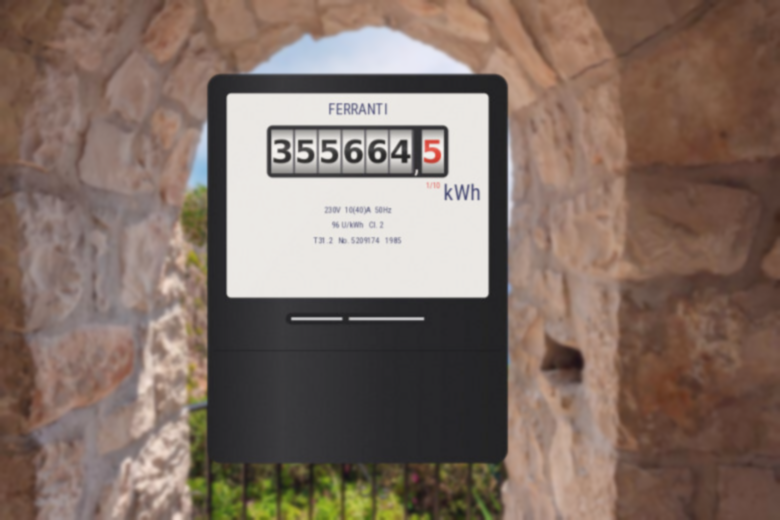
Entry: 355664.5kWh
